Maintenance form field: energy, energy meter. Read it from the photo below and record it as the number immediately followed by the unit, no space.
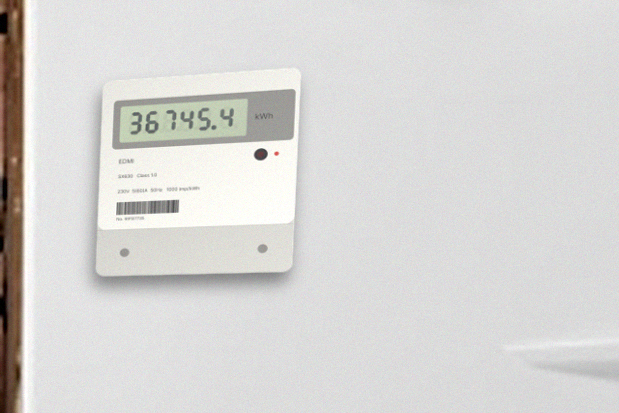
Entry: 36745.4kWh
